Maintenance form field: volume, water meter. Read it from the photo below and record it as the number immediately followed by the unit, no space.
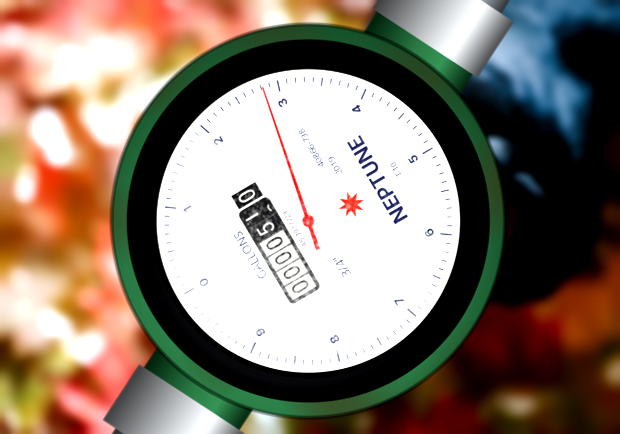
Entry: 512.8gal
